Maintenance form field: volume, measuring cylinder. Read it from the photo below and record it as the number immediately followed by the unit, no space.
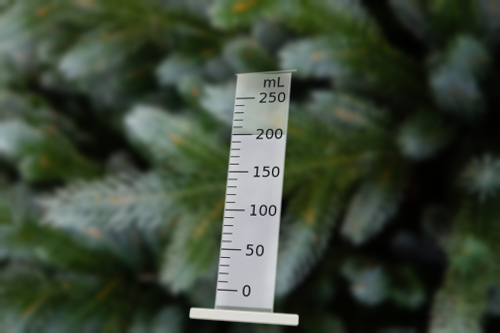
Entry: 200mL
